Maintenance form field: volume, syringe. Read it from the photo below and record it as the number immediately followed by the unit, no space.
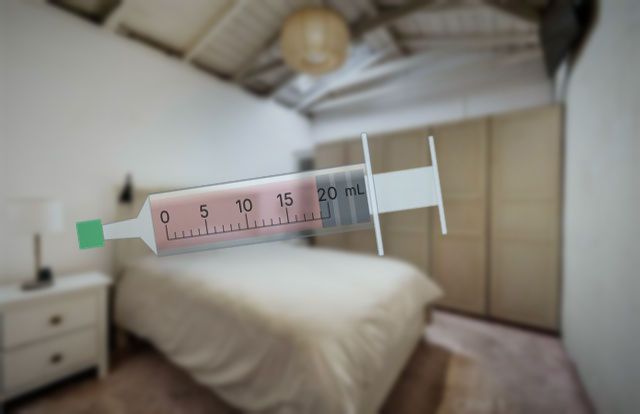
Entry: 19mL
